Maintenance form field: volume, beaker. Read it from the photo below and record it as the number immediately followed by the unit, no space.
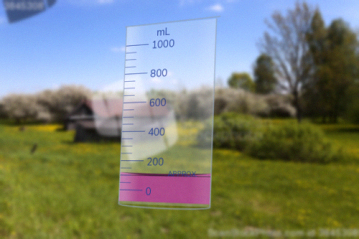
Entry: 100mL
